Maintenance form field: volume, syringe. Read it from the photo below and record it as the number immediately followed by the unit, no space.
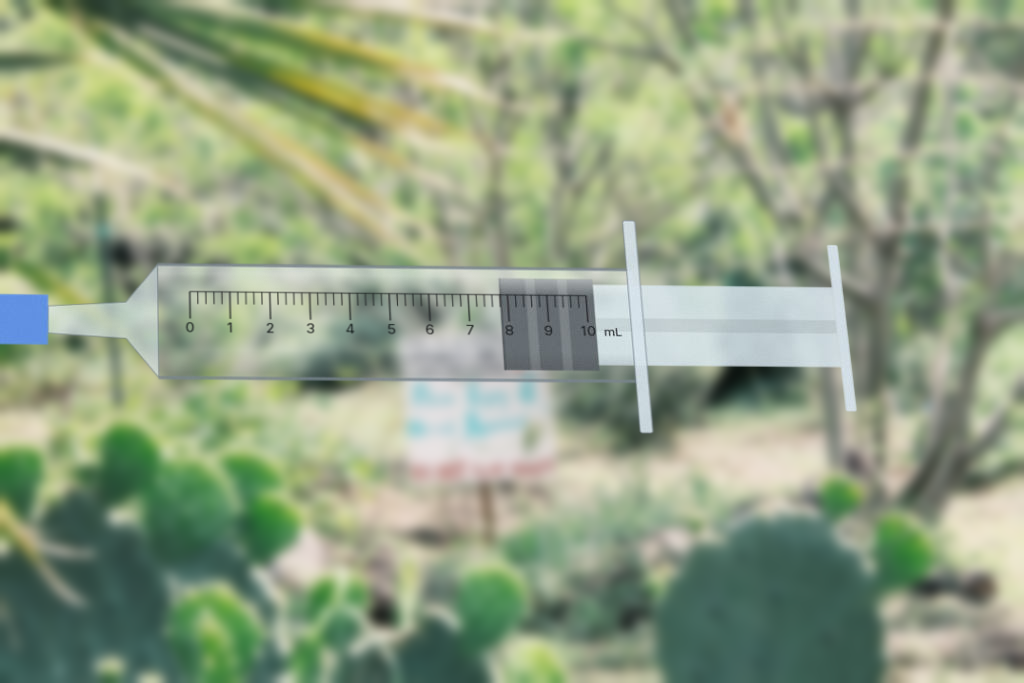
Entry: 7.8mL
